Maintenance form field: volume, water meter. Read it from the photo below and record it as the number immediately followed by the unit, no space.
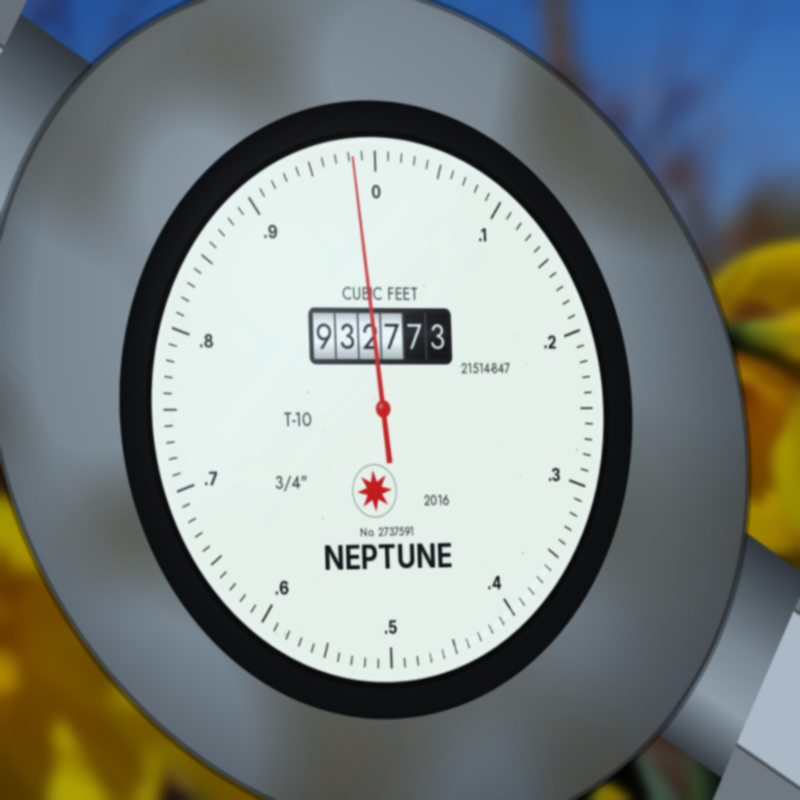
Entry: 932772.98ft³
